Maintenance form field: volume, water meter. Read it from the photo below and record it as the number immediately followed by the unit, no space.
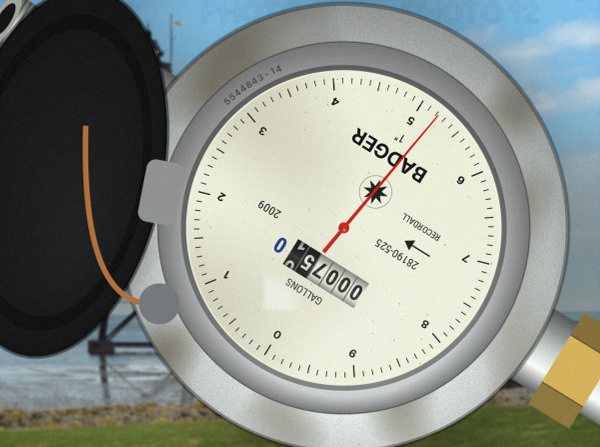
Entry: 7505.2gal
